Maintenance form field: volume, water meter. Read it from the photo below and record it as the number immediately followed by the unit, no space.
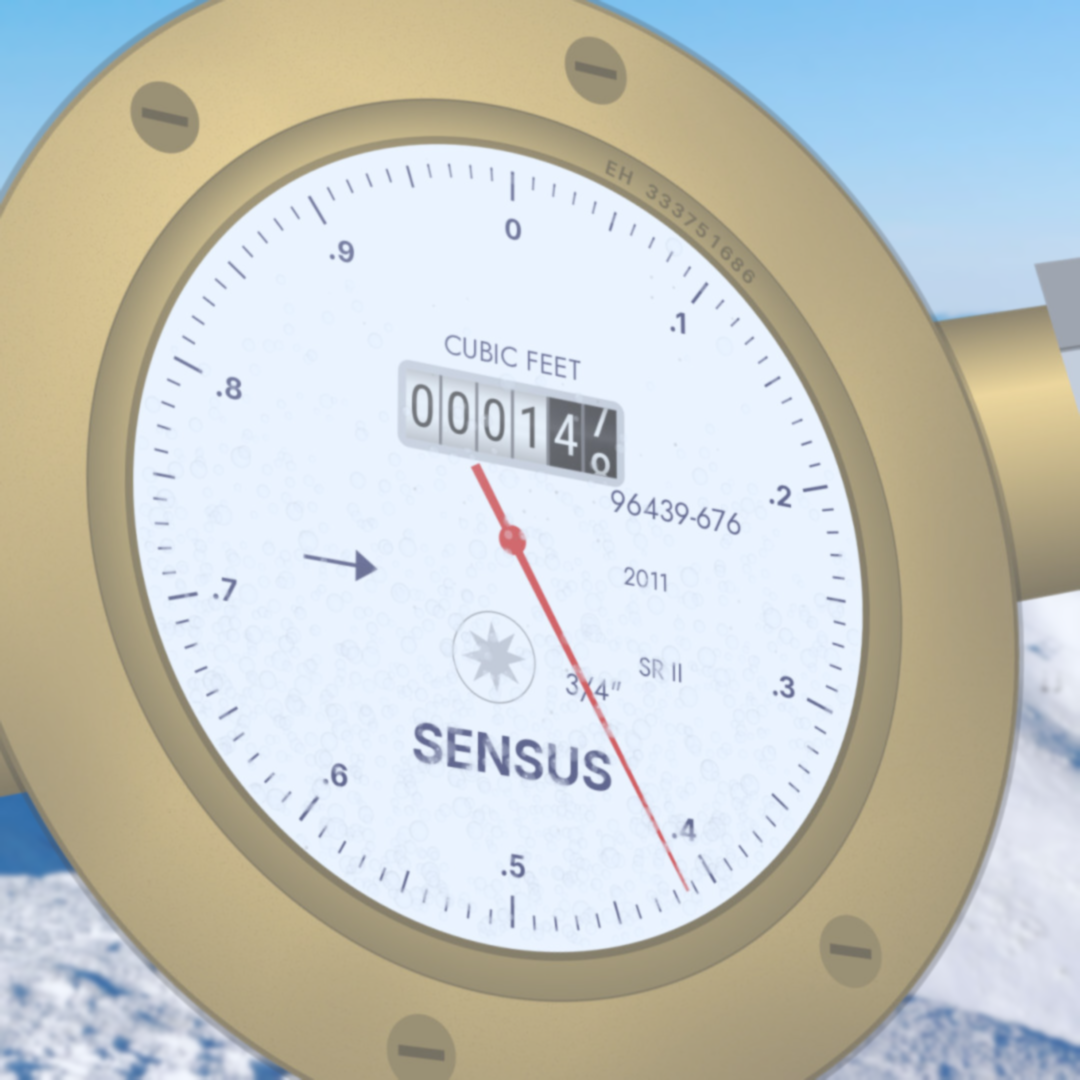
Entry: 147.41ft³
